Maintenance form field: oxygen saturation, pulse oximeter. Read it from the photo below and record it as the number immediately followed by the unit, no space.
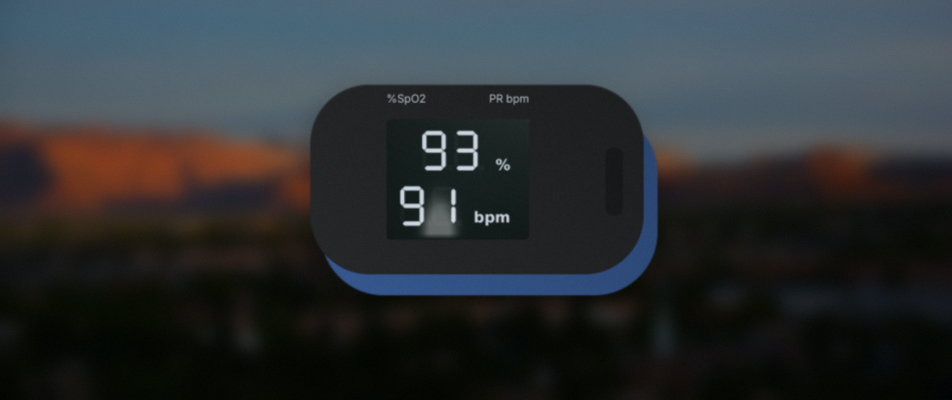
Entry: 93%
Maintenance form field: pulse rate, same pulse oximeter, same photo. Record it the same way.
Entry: 91bpm
